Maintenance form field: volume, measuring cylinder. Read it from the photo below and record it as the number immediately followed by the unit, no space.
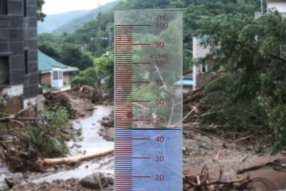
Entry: 45mL
